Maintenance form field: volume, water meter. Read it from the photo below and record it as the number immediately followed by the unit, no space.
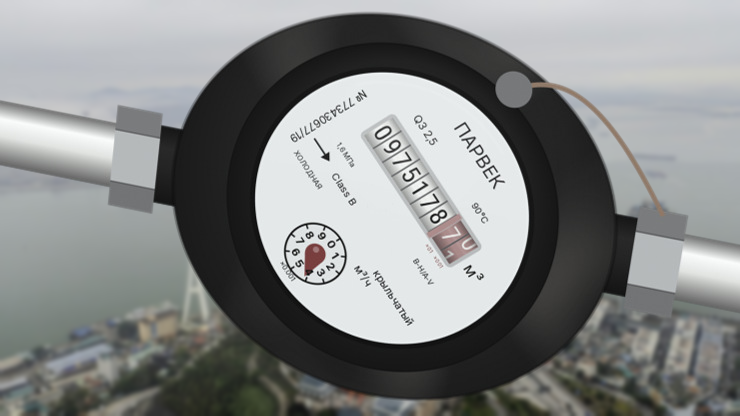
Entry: 975178.704m³
